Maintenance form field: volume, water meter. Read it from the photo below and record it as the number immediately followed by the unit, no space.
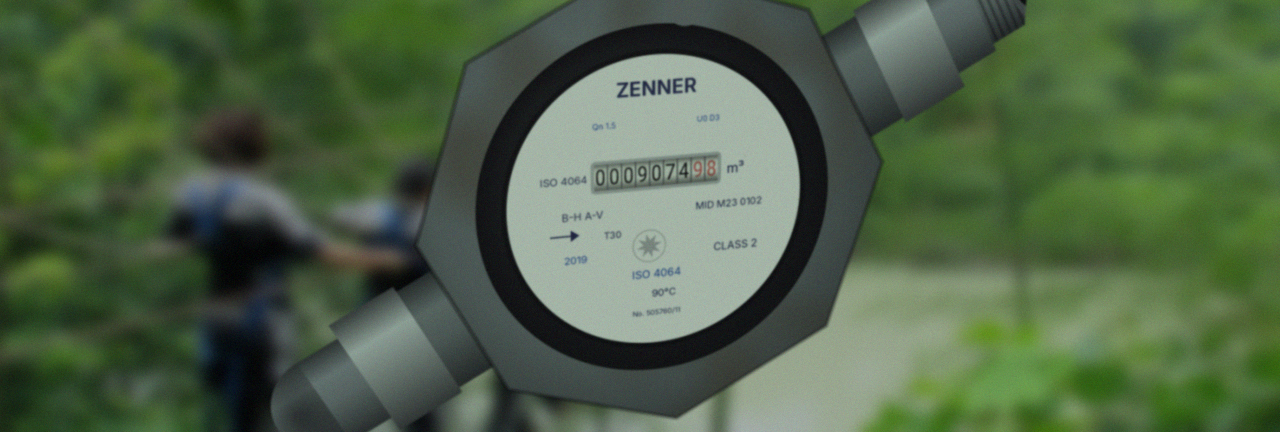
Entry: 9074.98m³
